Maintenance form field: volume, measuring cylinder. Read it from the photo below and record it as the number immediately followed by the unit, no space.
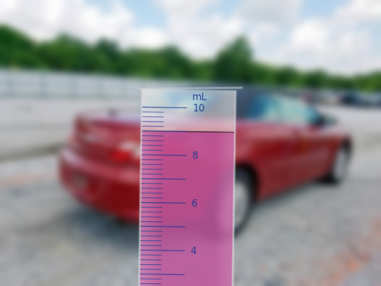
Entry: 9mL
